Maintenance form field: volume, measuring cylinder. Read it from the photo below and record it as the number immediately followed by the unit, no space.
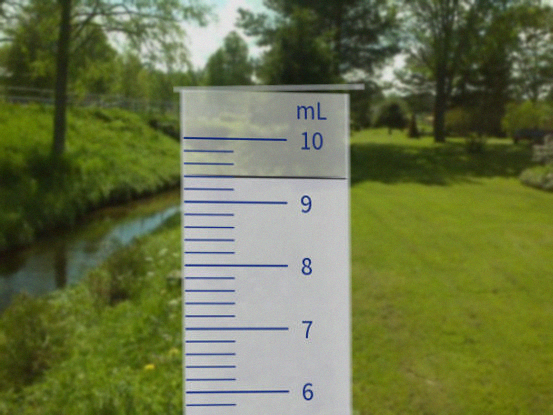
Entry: 9.4mL
